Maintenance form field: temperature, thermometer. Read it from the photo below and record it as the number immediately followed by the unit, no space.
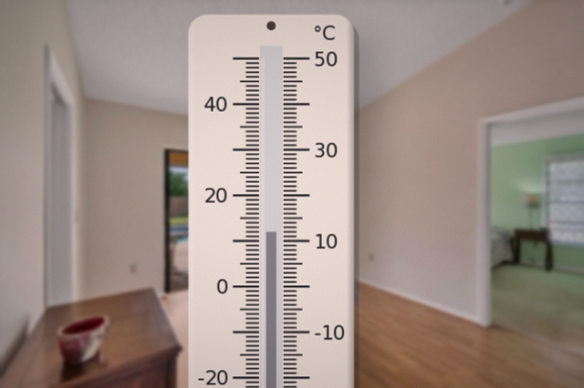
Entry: 12°C
